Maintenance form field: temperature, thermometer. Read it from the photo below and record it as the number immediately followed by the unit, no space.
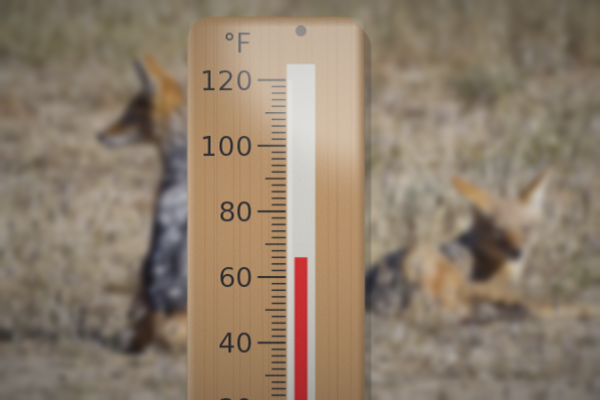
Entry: 66°F
